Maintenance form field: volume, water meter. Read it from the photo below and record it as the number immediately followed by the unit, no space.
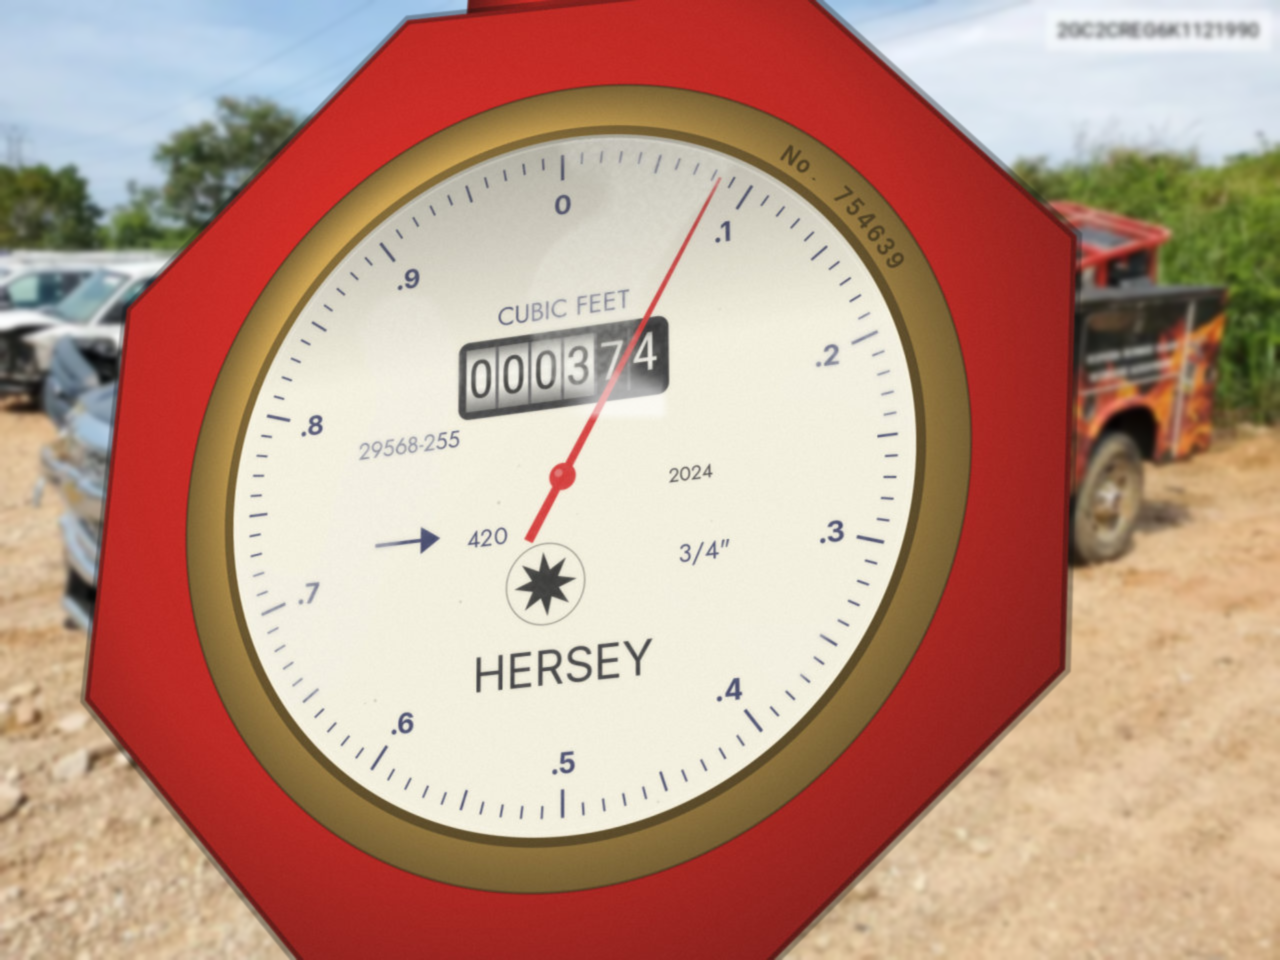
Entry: 374.08ft³
